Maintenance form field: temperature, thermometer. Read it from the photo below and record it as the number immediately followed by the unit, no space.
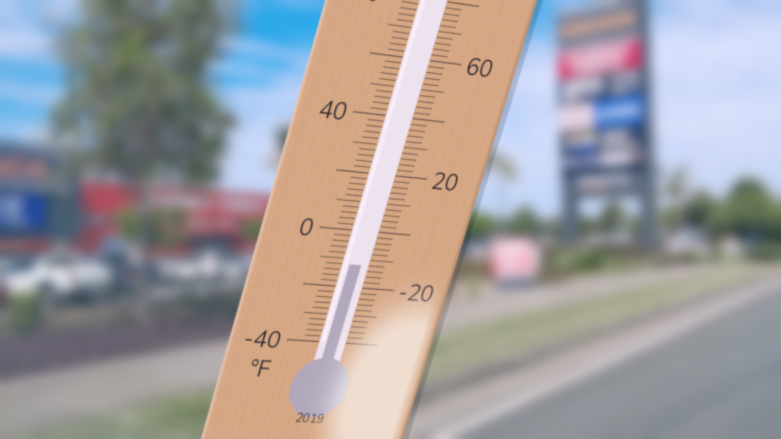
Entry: -12°F
